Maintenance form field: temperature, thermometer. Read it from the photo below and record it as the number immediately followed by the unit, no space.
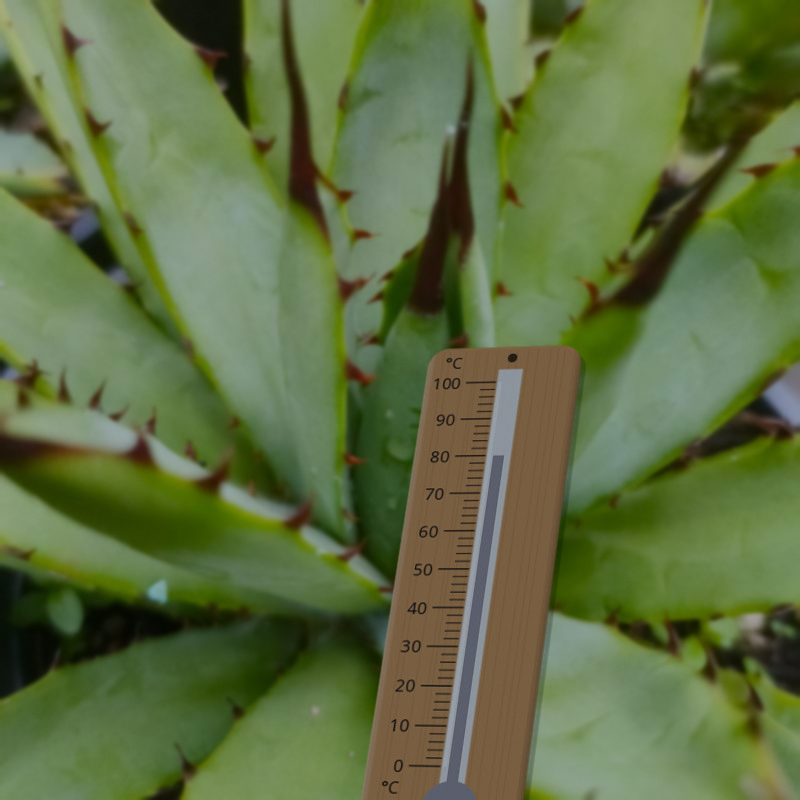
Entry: 80°C
